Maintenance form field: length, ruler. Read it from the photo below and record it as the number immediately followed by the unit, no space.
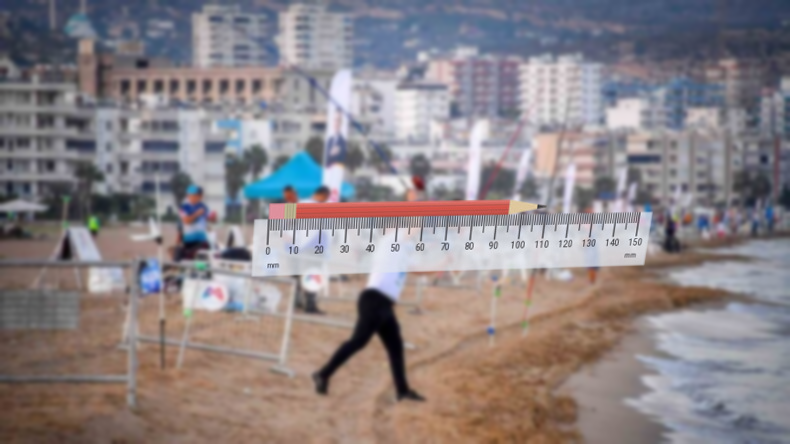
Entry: 110mm
